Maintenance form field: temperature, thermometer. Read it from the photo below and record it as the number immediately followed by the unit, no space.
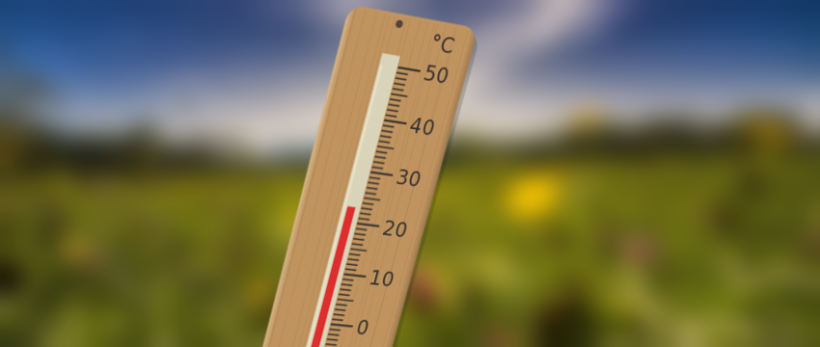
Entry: 23°C
